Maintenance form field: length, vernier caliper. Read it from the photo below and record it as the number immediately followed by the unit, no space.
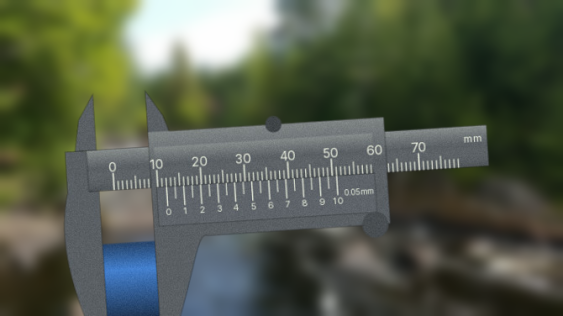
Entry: 12.0mm
